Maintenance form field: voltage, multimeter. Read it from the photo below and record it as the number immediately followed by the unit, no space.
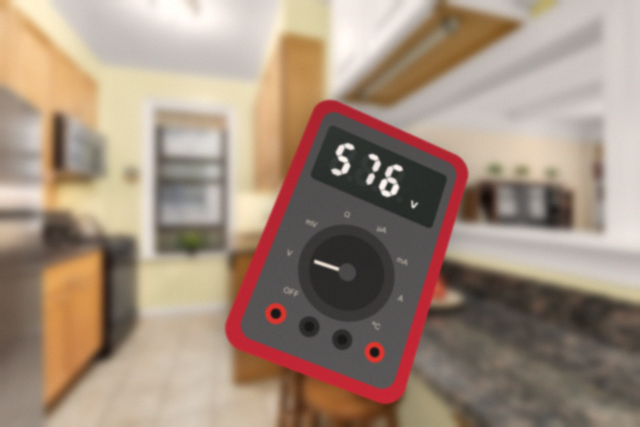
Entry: 576V
